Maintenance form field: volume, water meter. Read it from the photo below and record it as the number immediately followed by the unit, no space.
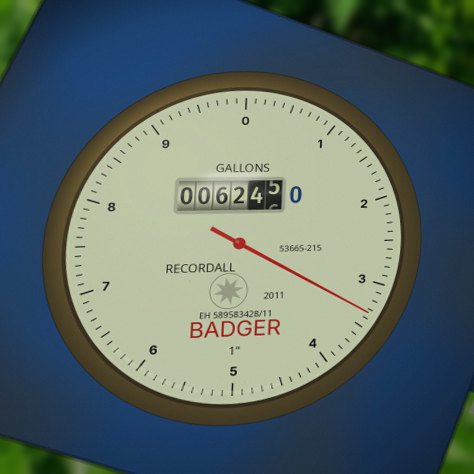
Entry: 62453.3gal
